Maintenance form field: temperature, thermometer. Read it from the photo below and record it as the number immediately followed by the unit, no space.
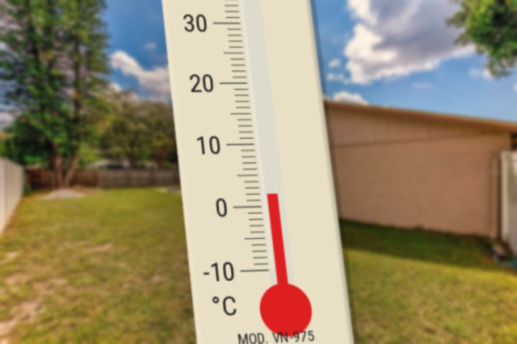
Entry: 2°C
